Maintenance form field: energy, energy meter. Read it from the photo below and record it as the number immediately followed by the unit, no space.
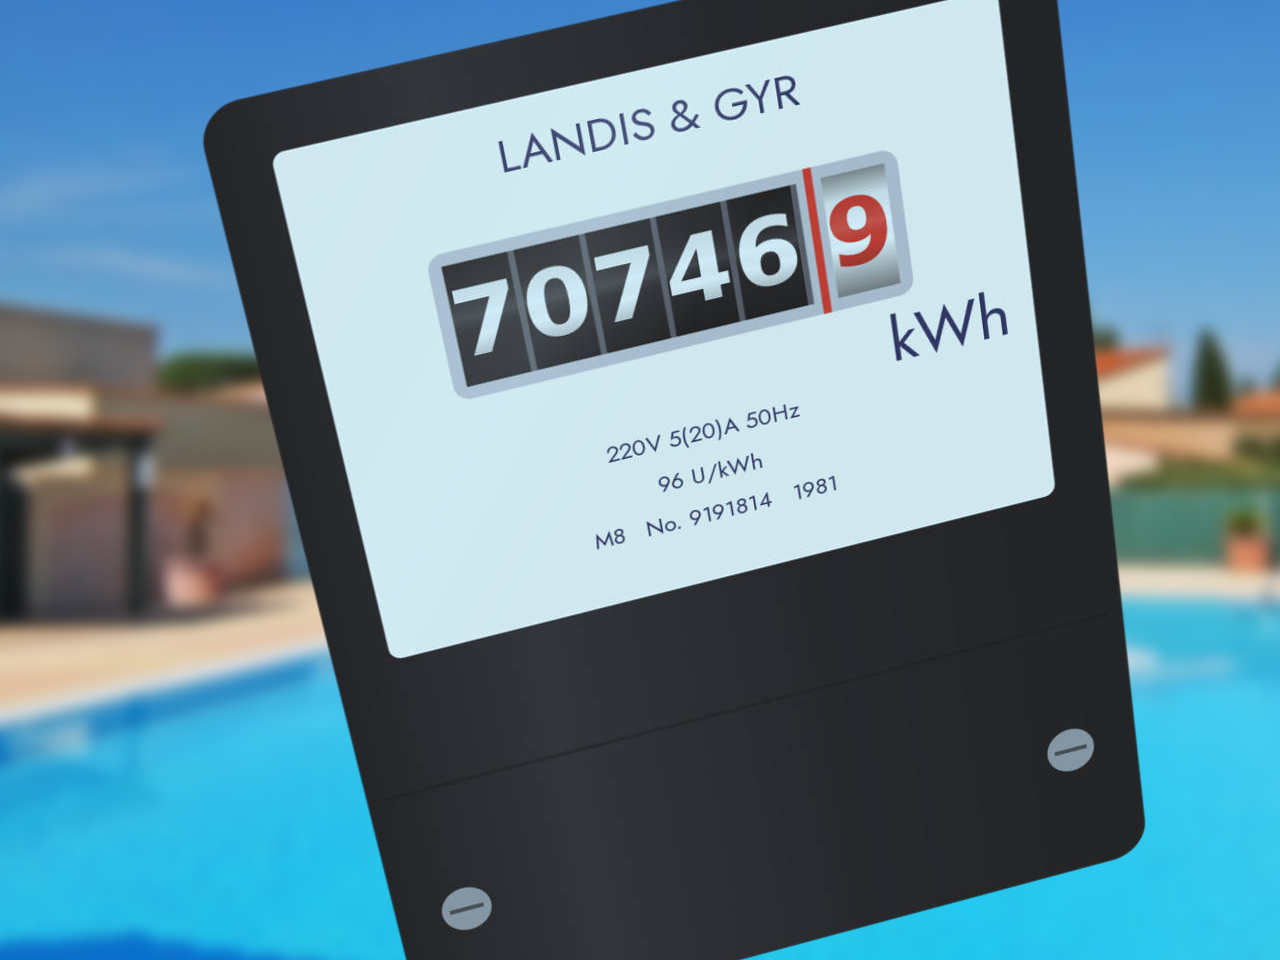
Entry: 70746.9kWh
